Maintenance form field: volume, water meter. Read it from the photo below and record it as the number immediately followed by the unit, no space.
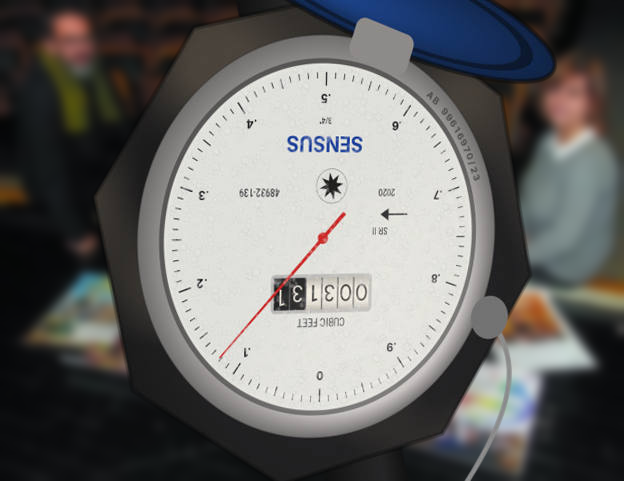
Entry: 3131.12ft³
